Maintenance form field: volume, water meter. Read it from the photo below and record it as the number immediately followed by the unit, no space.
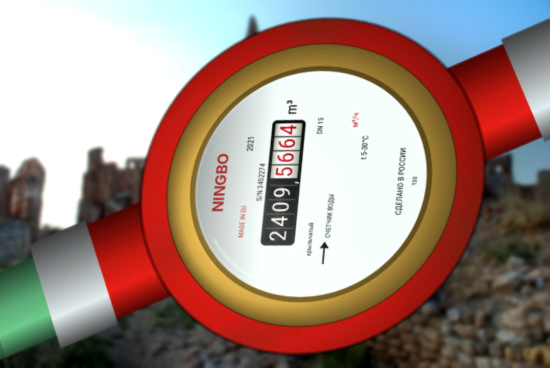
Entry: 2409.5664m³
